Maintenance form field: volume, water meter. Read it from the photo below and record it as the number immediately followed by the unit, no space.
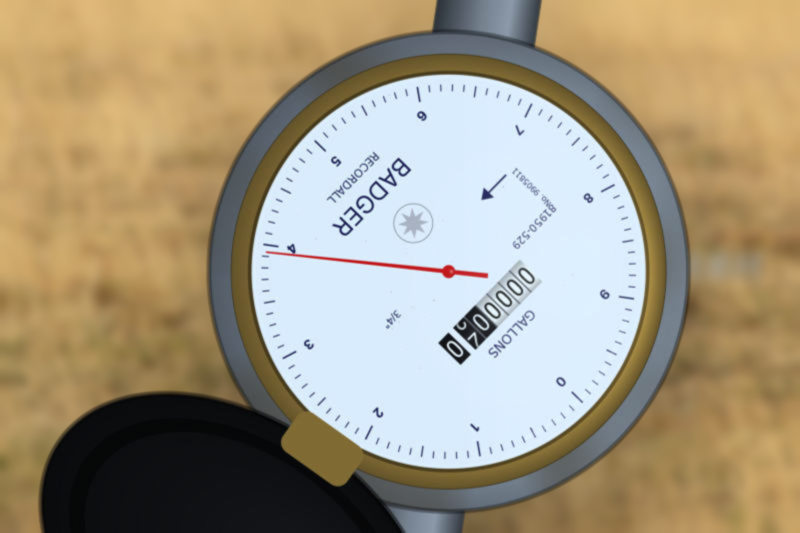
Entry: 23.9gal
